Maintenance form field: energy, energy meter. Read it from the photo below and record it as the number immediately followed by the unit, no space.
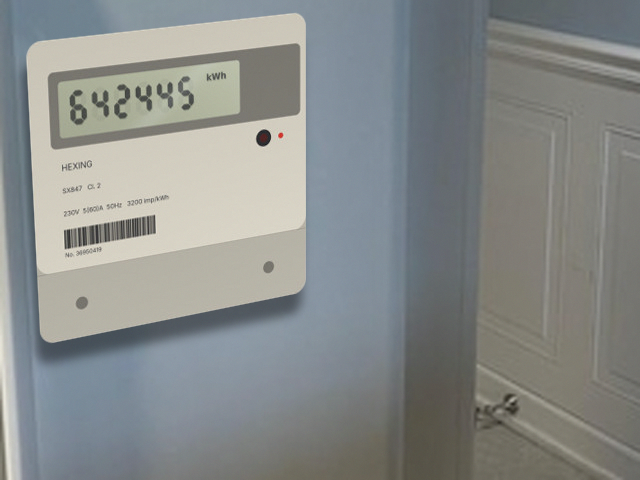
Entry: 642445kWh
